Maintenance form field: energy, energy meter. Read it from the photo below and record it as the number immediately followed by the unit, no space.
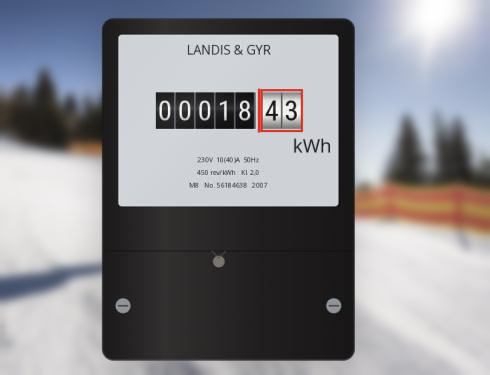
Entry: 18.43kWh
